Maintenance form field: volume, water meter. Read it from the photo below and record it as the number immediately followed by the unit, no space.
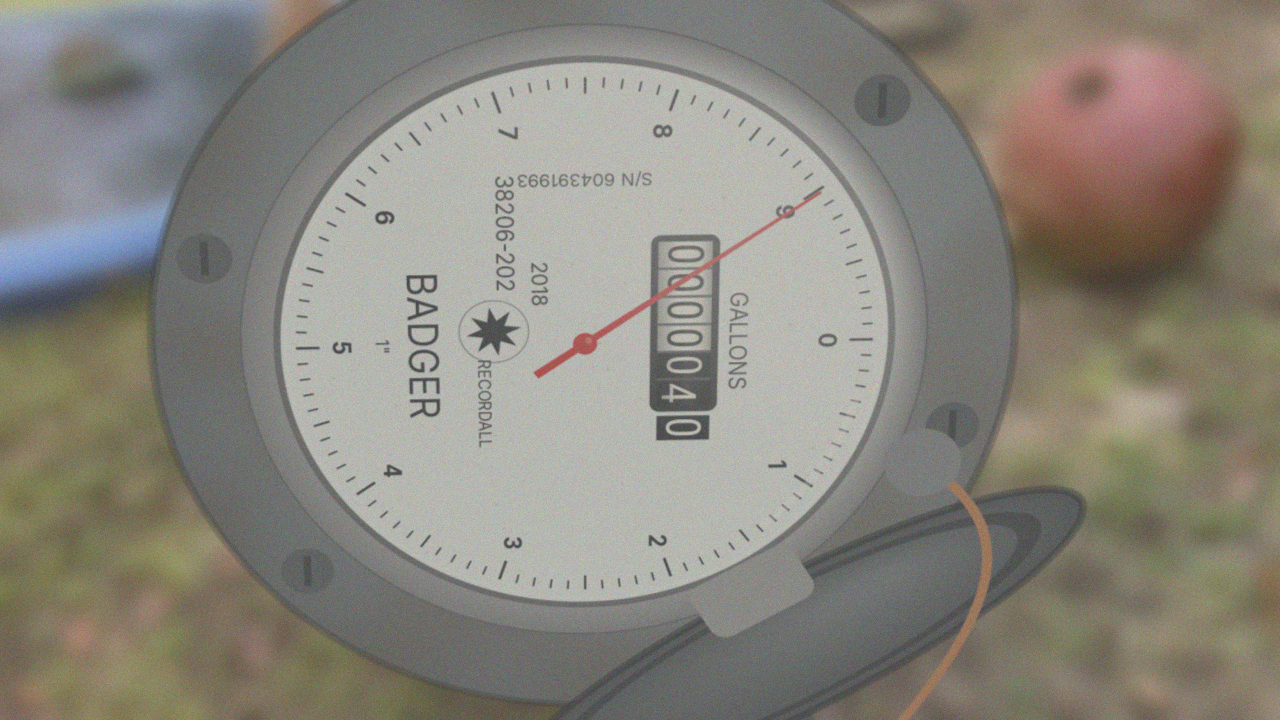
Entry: 39.0gal
